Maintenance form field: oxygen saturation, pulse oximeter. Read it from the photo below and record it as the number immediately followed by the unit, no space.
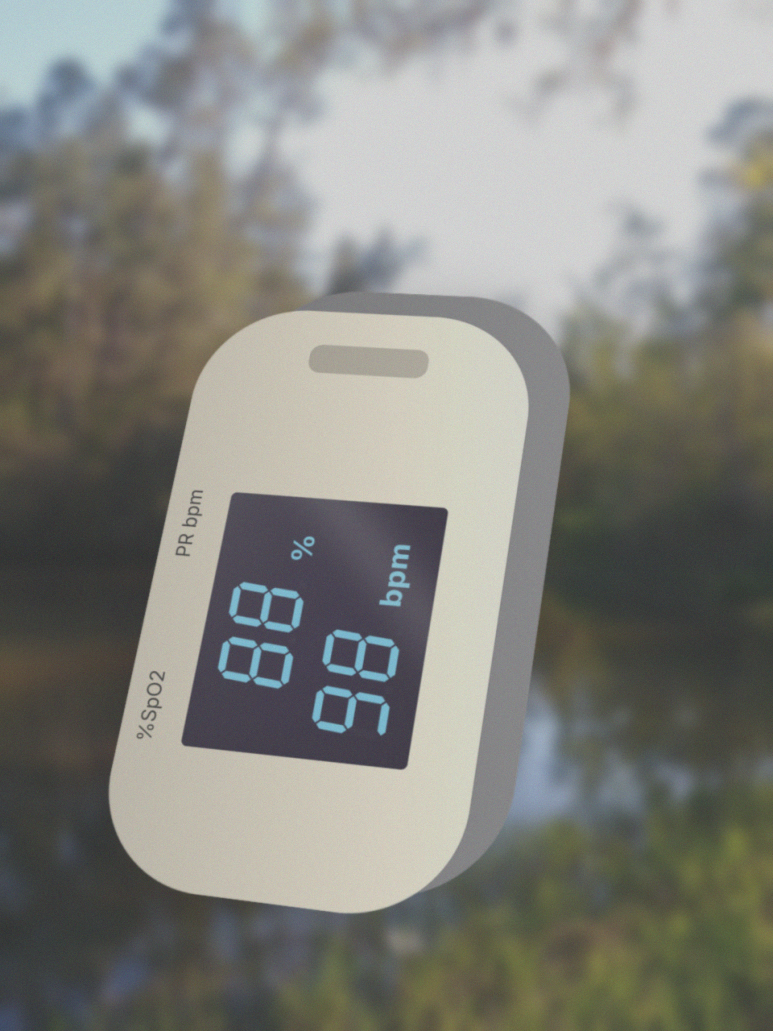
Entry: 88%
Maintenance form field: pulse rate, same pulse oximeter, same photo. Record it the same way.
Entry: 98bpm
